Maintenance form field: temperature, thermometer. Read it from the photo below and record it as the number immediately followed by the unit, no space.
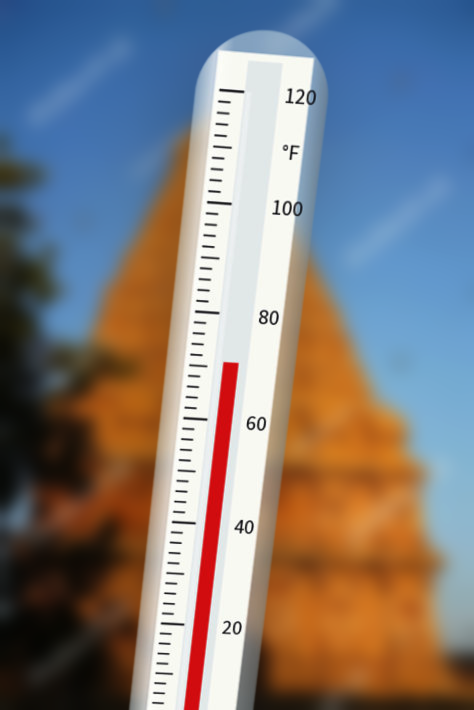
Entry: 71°F
